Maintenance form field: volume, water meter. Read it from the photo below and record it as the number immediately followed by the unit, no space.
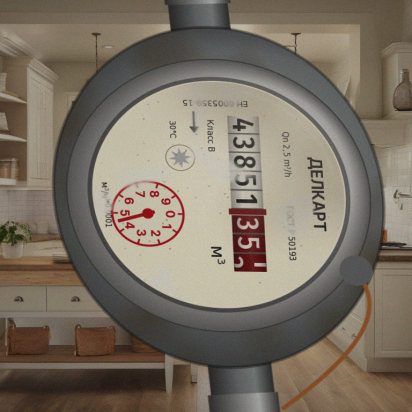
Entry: 43851.3514m³
